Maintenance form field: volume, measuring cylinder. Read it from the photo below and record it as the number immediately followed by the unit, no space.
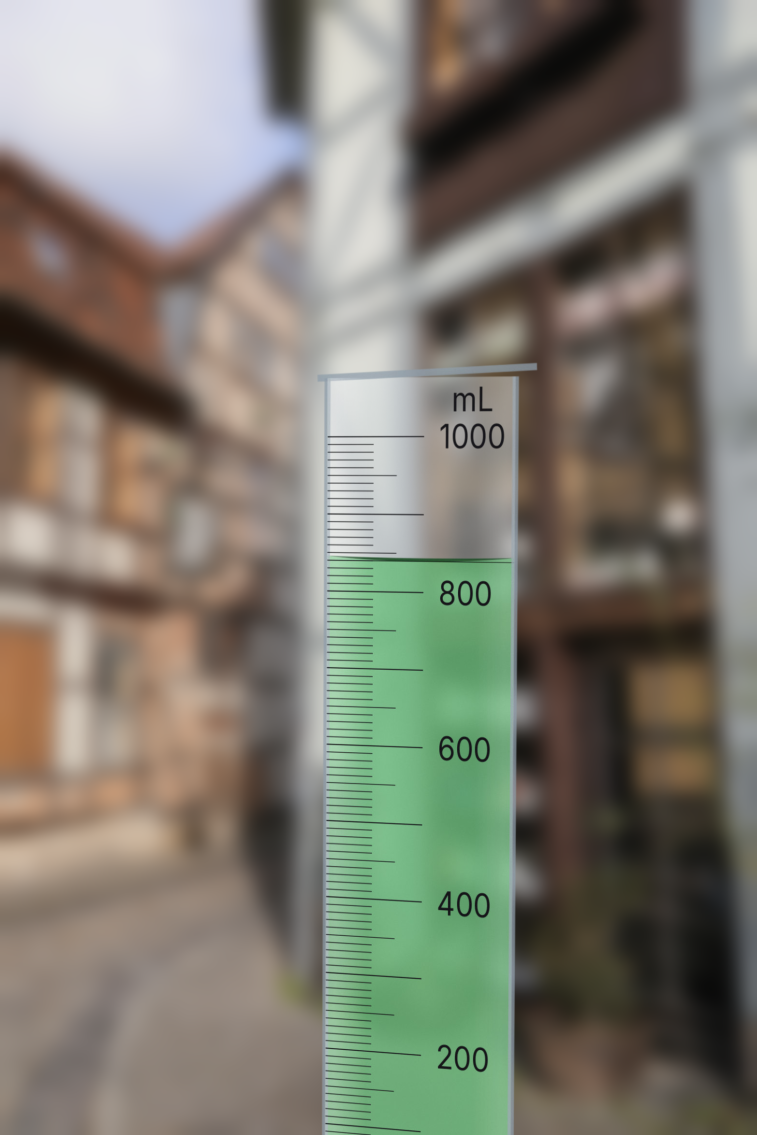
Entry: 840mL
